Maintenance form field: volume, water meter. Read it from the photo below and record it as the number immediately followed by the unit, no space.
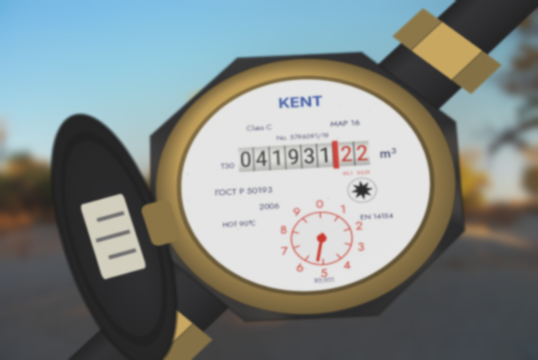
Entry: 41931.225m³
